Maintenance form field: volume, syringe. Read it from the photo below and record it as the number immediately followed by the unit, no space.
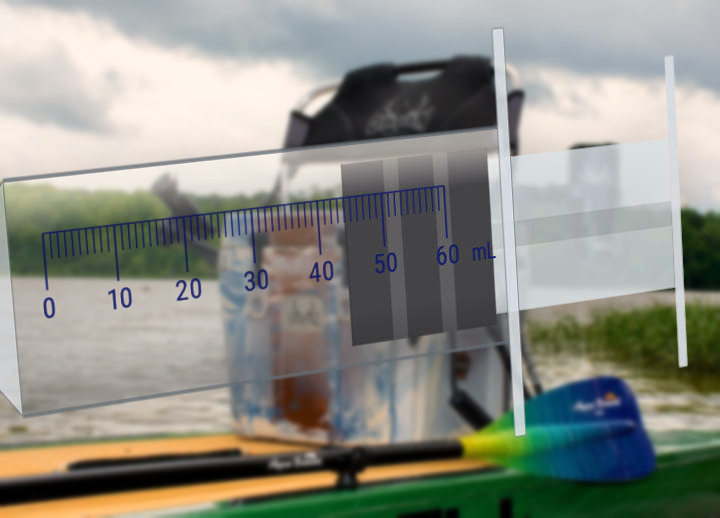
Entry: 44mL
